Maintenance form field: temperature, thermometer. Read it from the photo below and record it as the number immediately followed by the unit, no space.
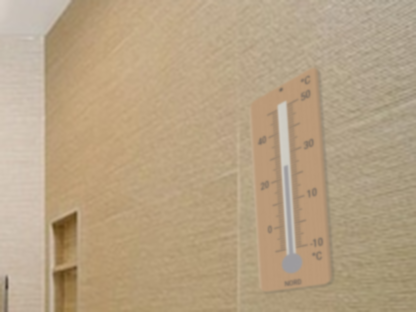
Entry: 25°C
